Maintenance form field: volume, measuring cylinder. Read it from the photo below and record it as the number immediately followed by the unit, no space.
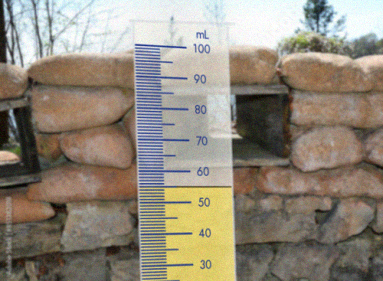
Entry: 55mL
